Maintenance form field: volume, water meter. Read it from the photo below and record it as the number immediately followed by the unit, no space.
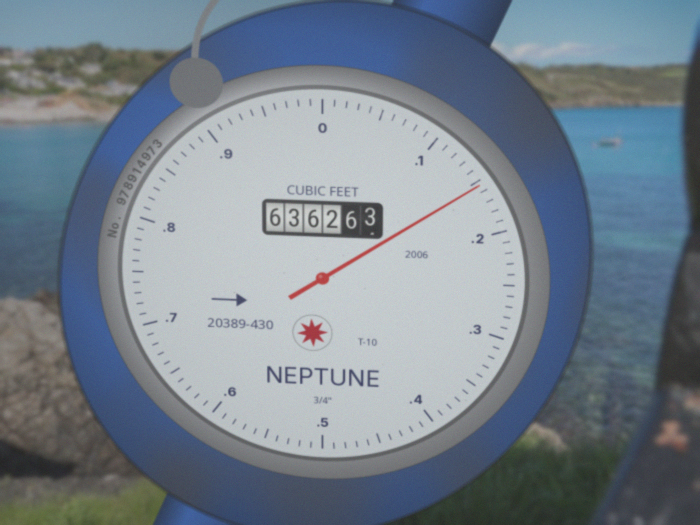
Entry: 636263.15ft³
